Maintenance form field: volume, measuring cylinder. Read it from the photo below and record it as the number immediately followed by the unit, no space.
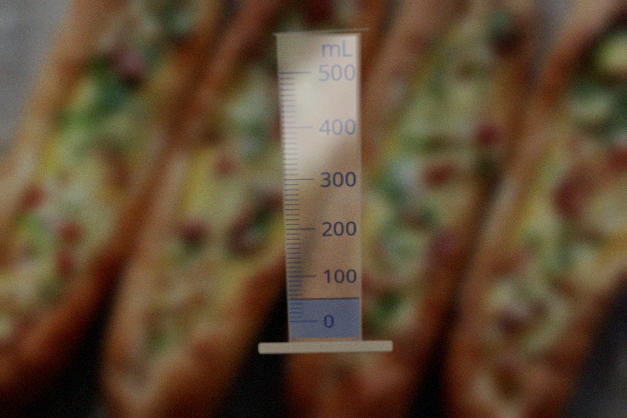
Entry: 50mL
